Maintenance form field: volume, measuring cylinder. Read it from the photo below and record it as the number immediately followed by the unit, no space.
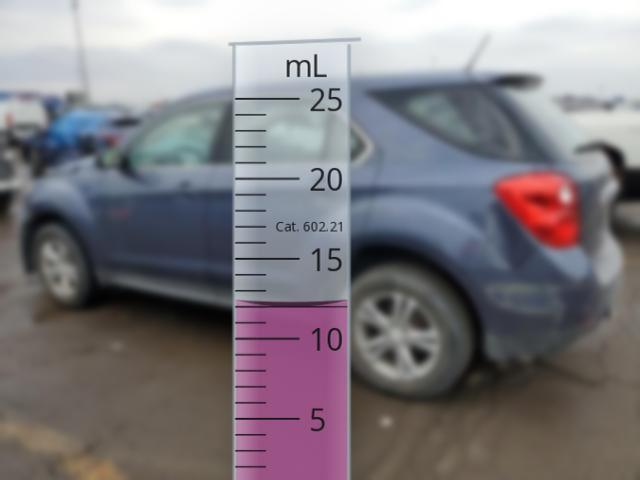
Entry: 12mL
